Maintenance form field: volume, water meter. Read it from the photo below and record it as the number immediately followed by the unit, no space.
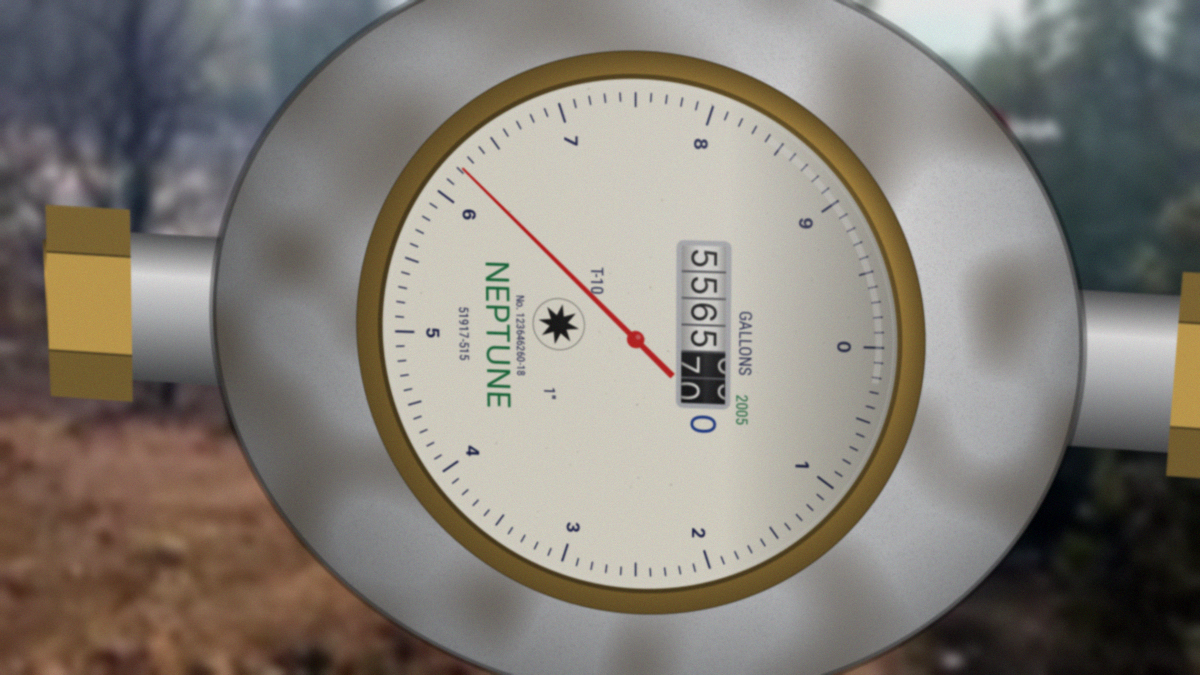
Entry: 5565696.2gal
